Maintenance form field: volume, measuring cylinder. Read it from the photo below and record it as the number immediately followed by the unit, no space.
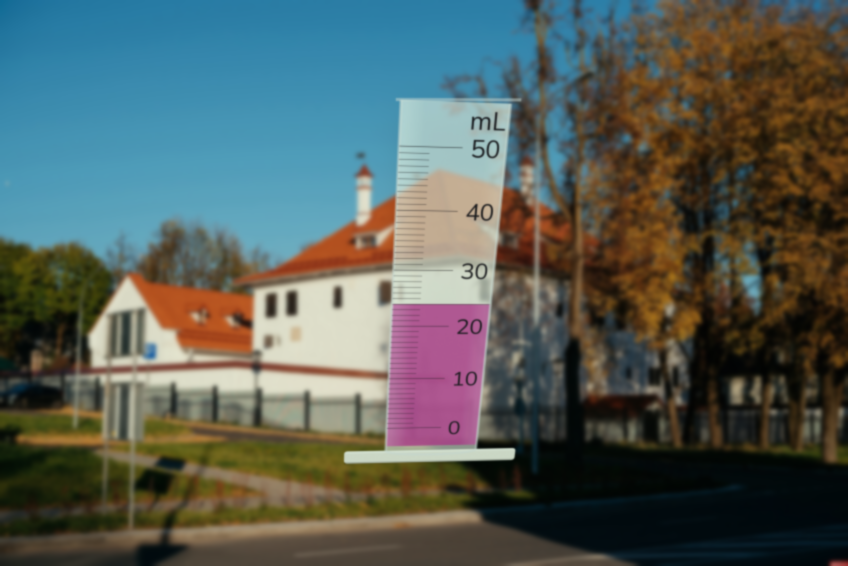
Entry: 24mL
